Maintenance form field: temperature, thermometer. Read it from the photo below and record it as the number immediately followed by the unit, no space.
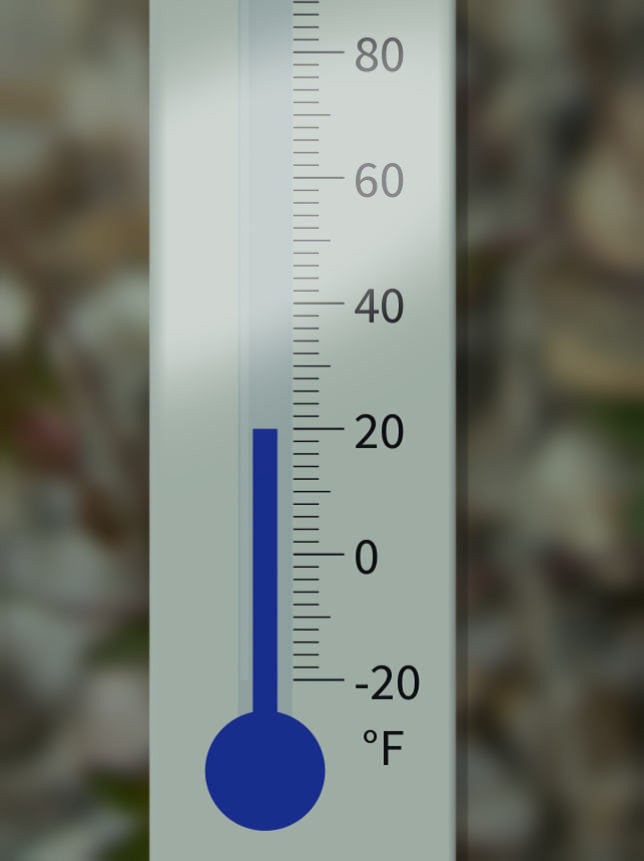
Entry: 20°F
